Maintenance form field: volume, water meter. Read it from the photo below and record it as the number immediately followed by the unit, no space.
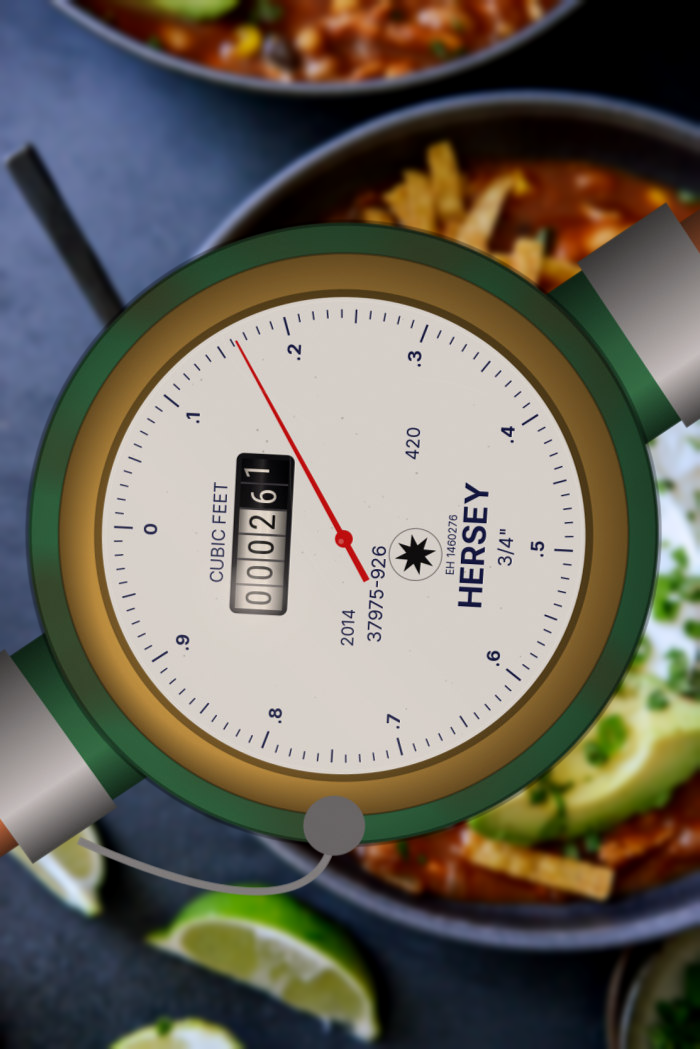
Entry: 261.16ft³
